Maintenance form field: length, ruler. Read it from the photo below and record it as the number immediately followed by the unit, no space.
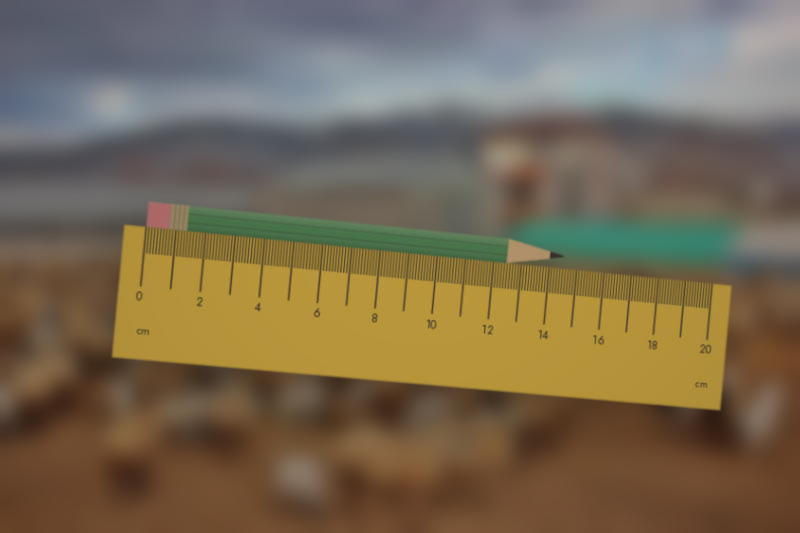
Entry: 14.5cm
